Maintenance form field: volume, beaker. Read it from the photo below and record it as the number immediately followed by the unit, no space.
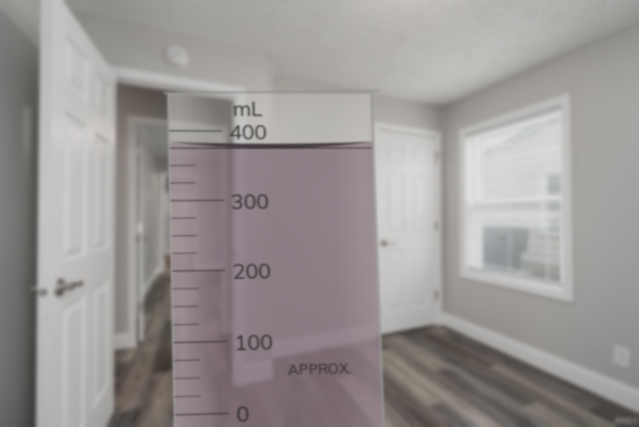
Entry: 375mL
